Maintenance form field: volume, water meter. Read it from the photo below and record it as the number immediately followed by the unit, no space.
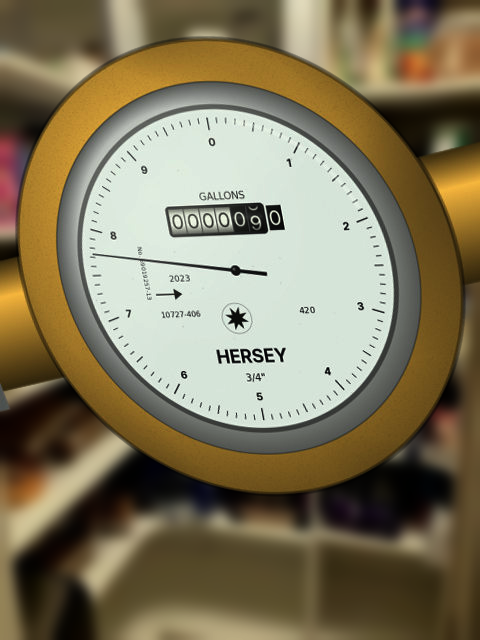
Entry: 87.7gal
